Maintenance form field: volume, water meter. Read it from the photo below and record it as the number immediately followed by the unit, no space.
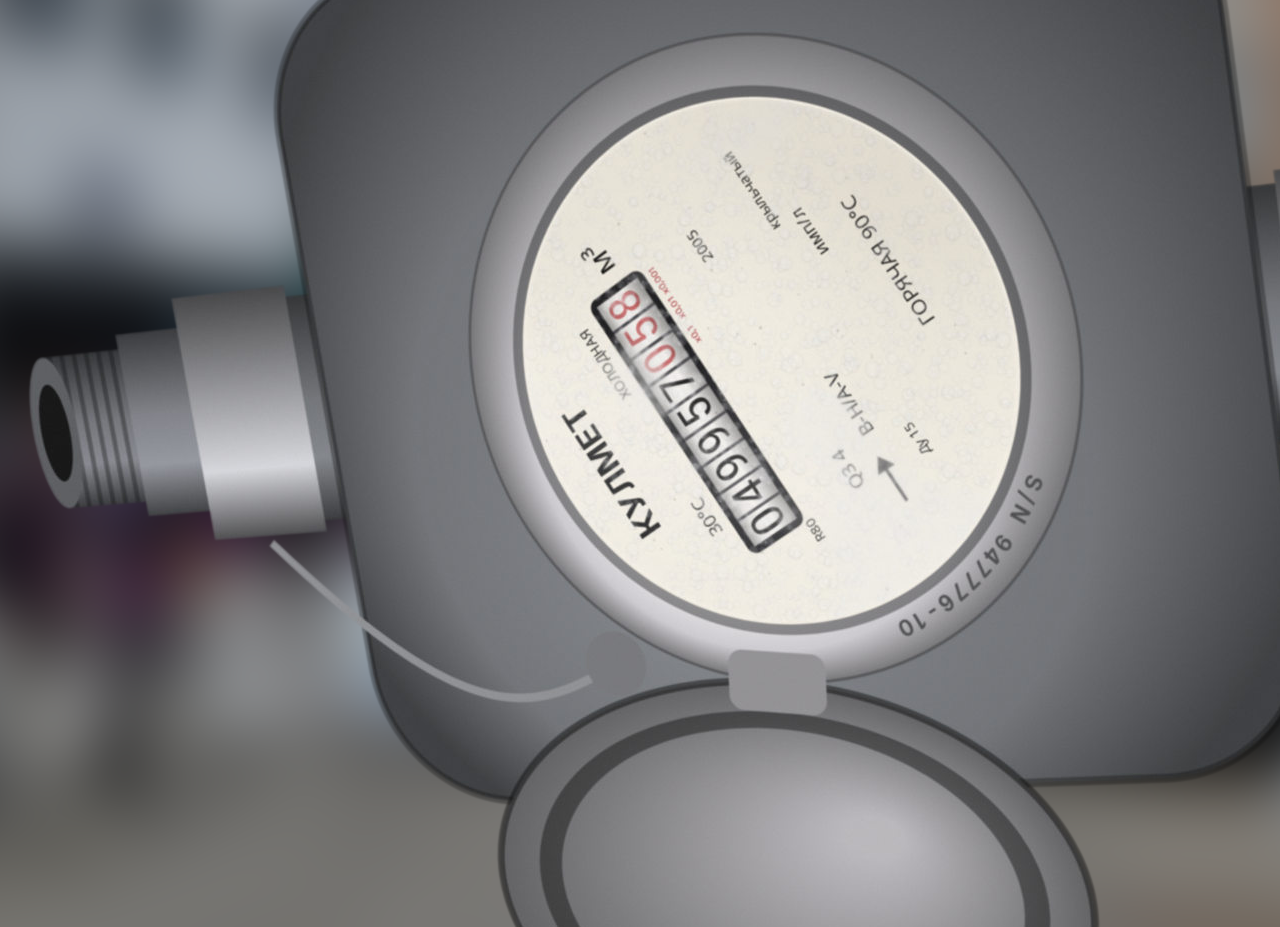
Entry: 49957.058m³
